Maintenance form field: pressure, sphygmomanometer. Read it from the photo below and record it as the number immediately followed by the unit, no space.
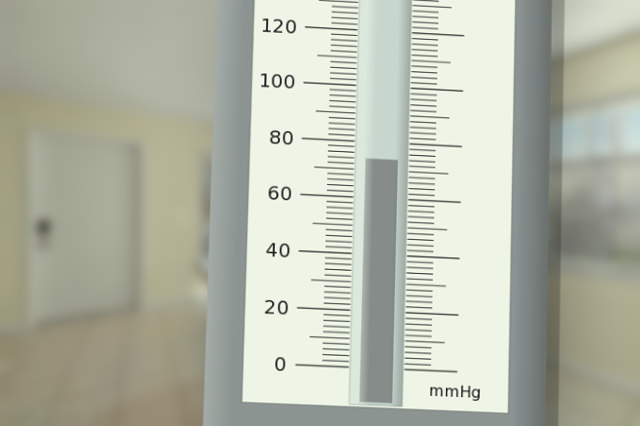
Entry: 74mmHg
